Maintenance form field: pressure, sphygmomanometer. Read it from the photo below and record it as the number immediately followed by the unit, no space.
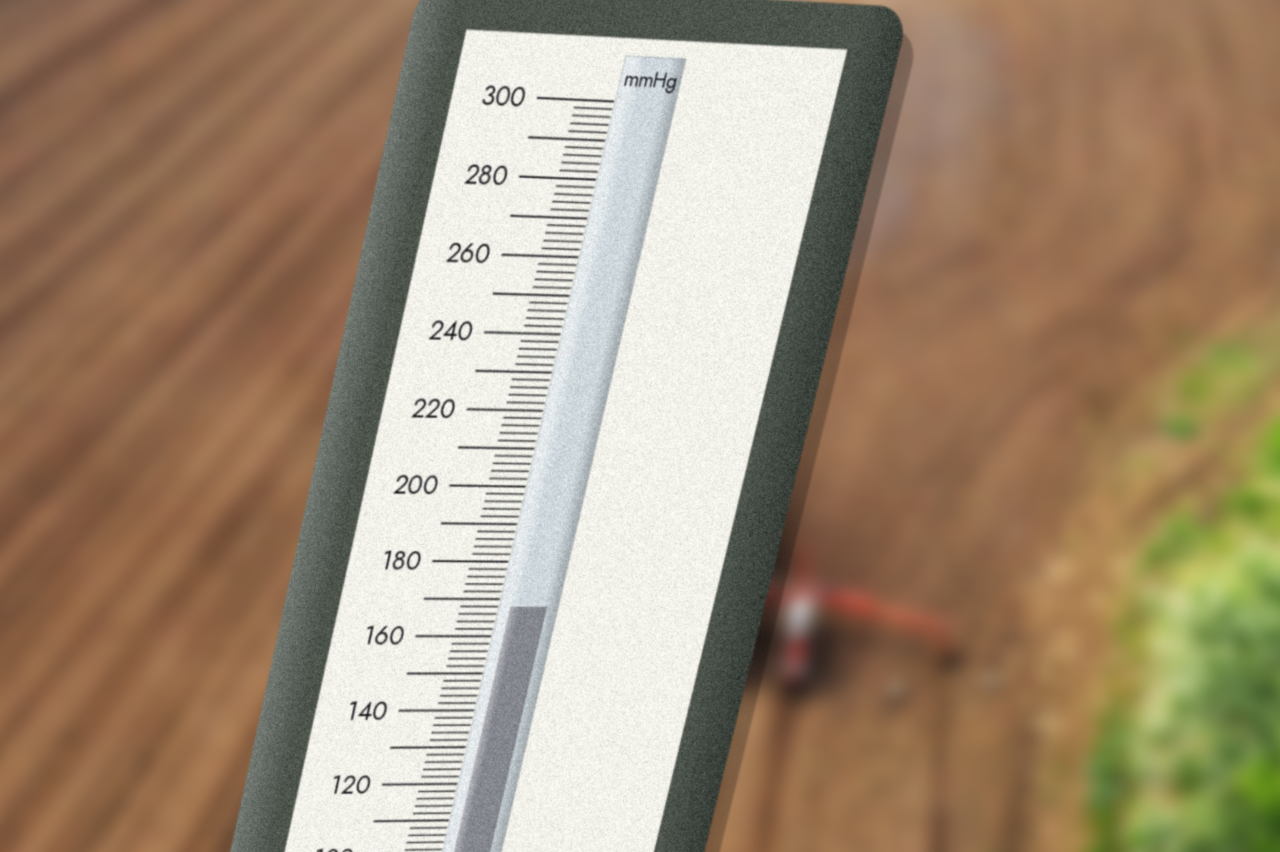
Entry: 168mmHg
